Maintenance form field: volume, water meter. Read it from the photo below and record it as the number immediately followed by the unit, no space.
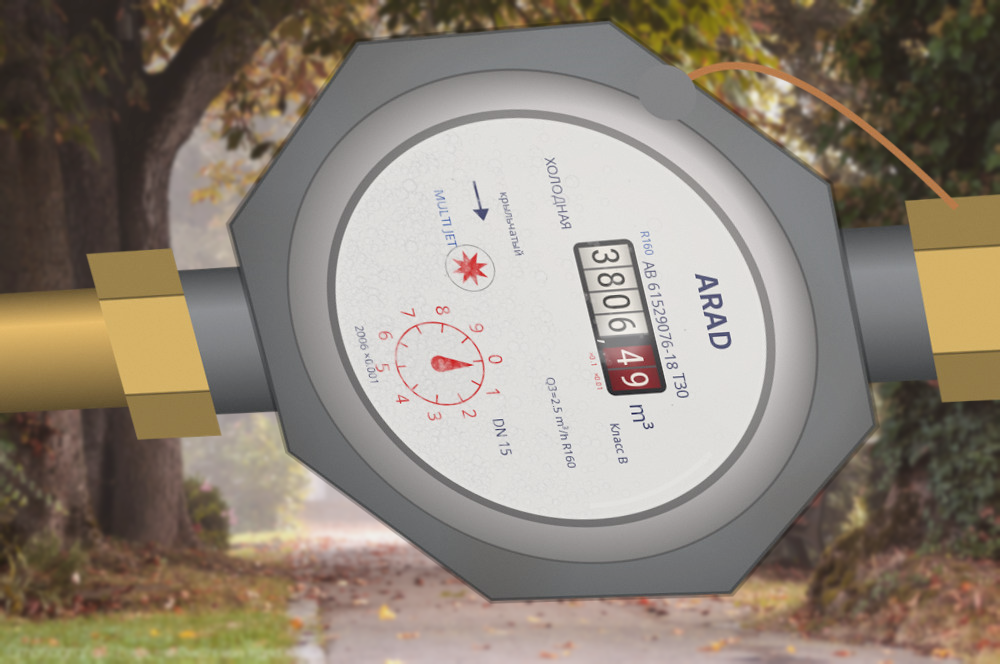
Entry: 3806.490m³
